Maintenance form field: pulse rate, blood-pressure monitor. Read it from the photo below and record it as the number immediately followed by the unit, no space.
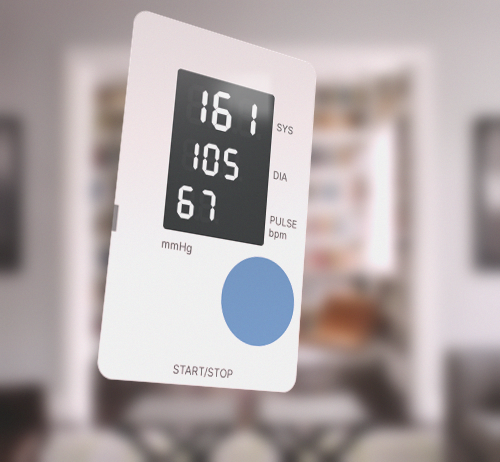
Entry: 67bpm
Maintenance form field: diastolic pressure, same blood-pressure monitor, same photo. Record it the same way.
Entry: 105mmHg
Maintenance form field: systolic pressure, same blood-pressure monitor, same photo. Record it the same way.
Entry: 161mmHg
